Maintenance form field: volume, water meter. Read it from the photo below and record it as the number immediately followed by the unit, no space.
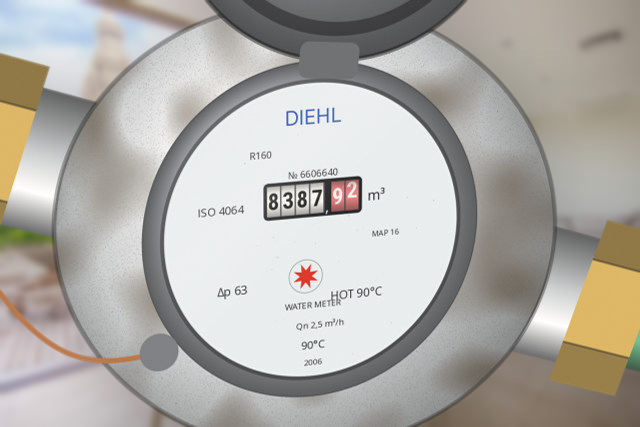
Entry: 8387.92m³
